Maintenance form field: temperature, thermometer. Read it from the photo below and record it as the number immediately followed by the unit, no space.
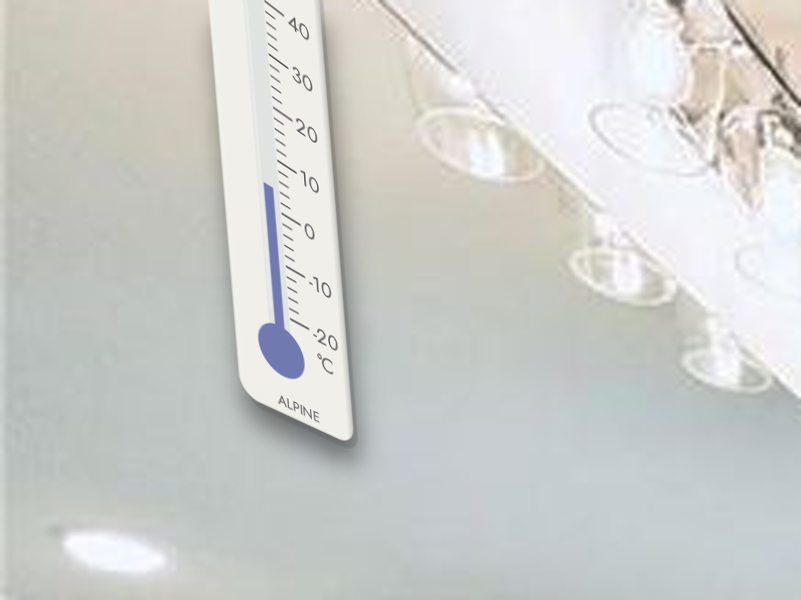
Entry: 4°C
